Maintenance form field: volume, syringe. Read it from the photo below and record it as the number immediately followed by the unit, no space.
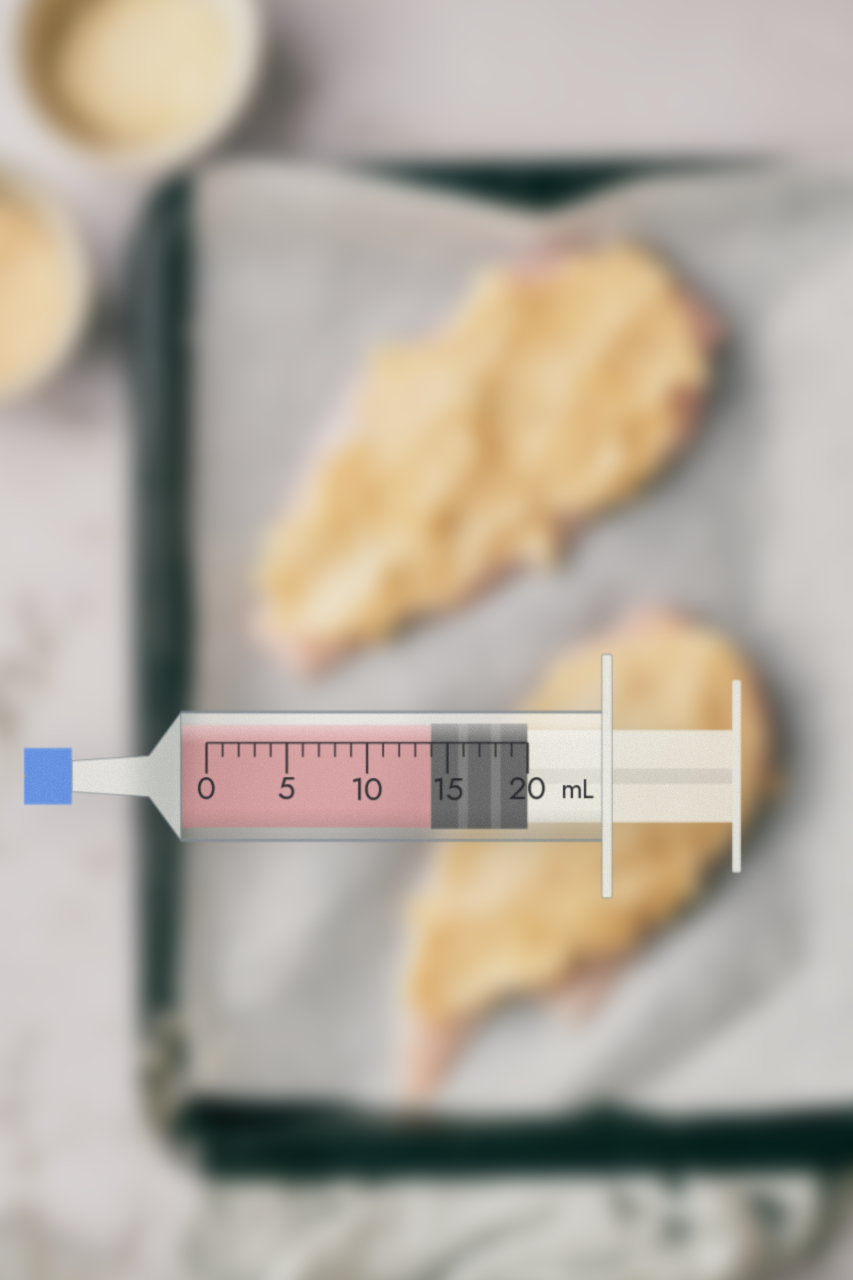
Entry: 14mL
